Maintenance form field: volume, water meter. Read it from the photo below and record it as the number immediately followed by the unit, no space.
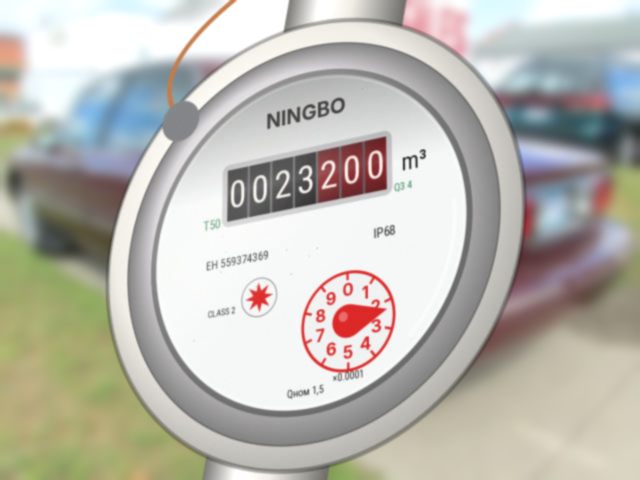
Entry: 23.2002m³
